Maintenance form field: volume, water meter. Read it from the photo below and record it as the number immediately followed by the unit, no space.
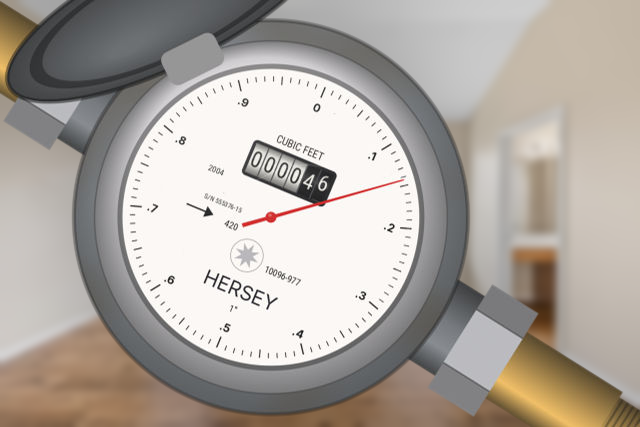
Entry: 46.14ft³
